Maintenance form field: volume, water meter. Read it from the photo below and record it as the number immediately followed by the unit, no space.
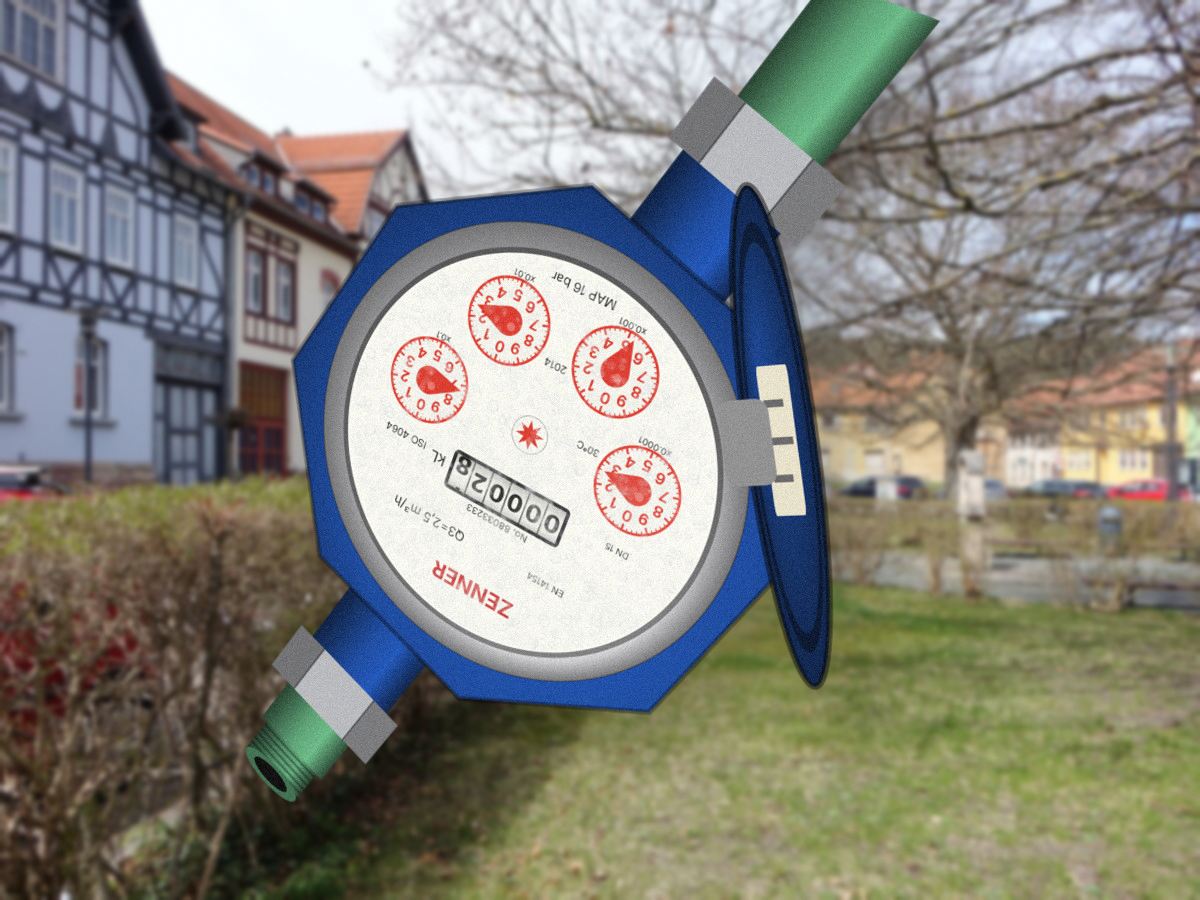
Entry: 27.7252kL
